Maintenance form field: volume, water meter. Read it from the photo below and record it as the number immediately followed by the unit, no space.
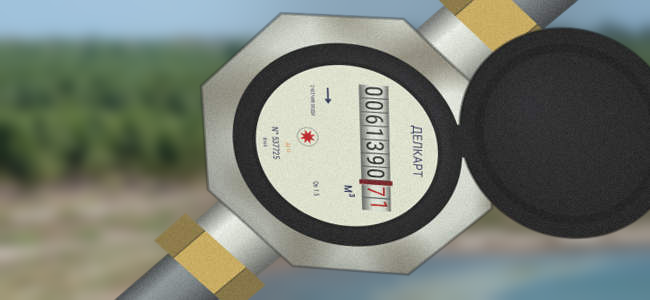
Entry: 61390.71m³
